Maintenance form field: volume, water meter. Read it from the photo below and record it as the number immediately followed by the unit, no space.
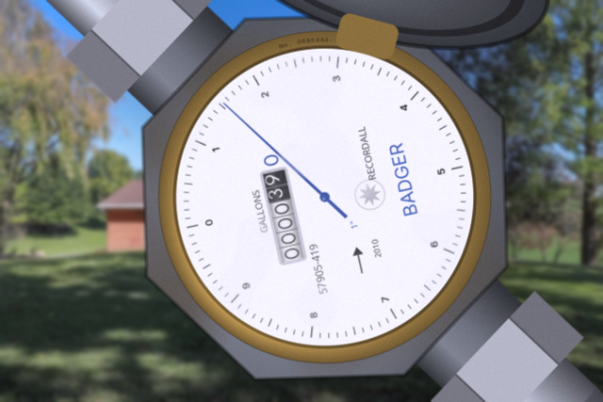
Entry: 391.5gal
